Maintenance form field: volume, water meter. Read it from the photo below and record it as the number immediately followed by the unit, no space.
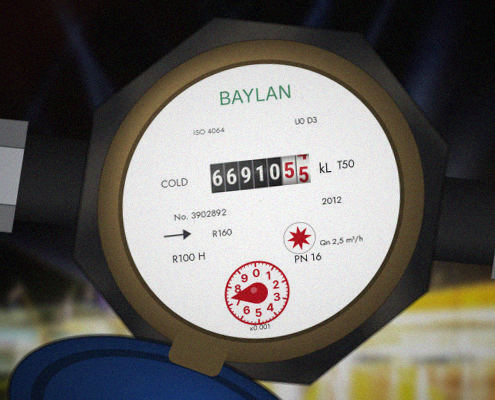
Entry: 66910.547kL
